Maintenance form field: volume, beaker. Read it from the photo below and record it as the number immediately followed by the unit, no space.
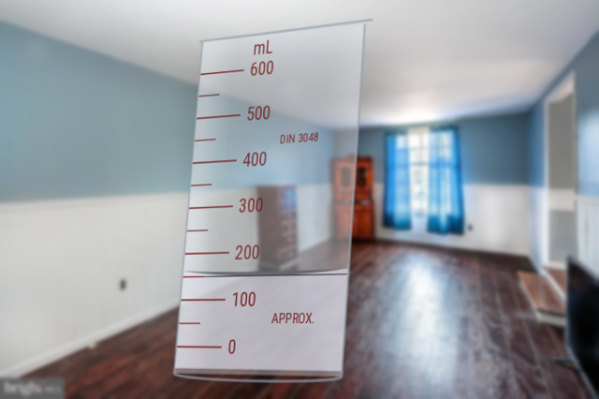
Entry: 150mL
